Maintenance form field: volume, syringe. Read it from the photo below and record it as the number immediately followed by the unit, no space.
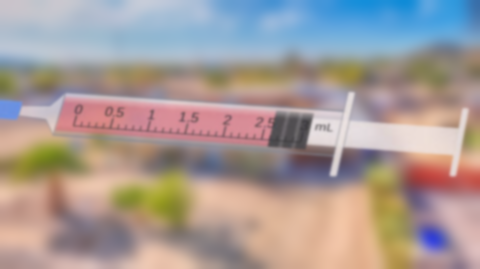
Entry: 2.6mL
